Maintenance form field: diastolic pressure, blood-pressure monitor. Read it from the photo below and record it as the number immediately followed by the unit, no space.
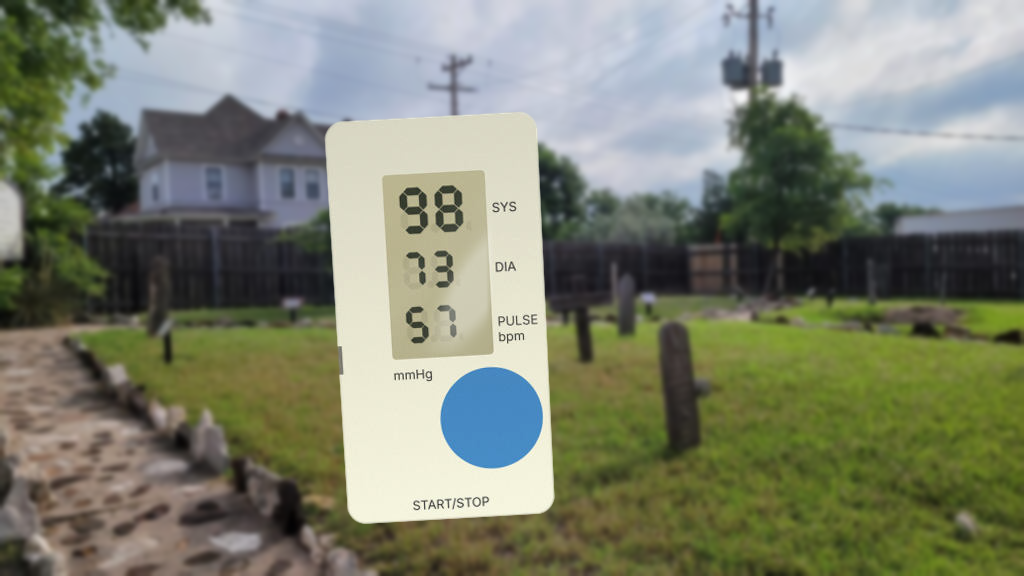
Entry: 73mmHg
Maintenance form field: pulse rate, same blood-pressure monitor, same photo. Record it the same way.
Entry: 57bpm
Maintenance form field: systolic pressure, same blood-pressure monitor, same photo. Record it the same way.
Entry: 98mmHg
